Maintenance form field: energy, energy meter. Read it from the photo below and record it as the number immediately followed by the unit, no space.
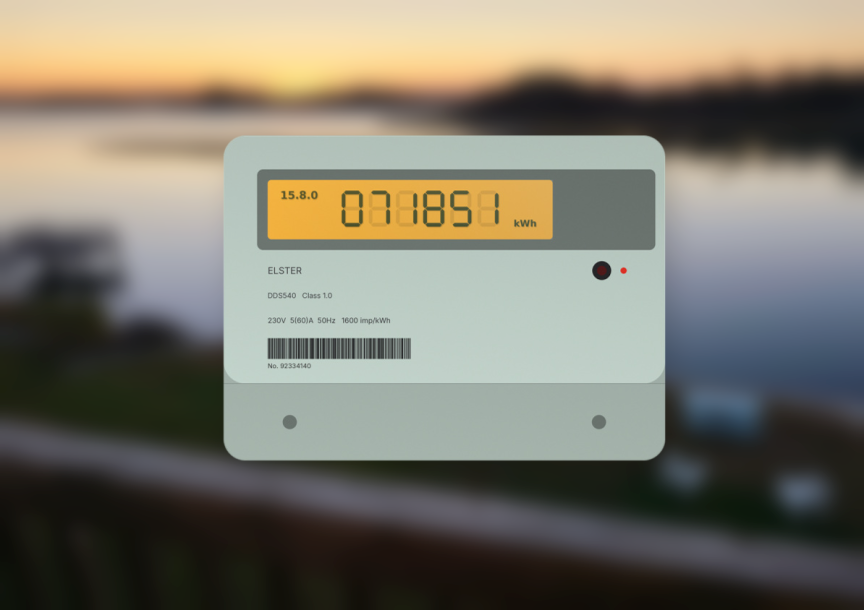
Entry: 71851kWh
